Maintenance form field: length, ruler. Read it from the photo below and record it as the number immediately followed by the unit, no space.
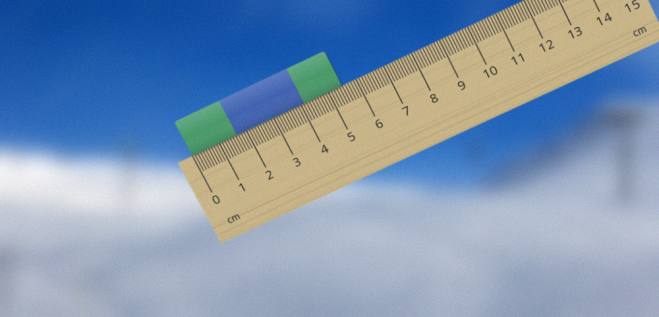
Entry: 5.5cm
